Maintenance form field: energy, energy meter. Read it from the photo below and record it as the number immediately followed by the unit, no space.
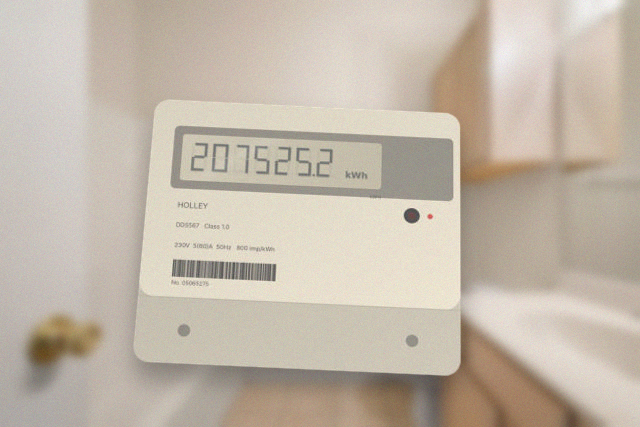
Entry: 207525.2kWh
